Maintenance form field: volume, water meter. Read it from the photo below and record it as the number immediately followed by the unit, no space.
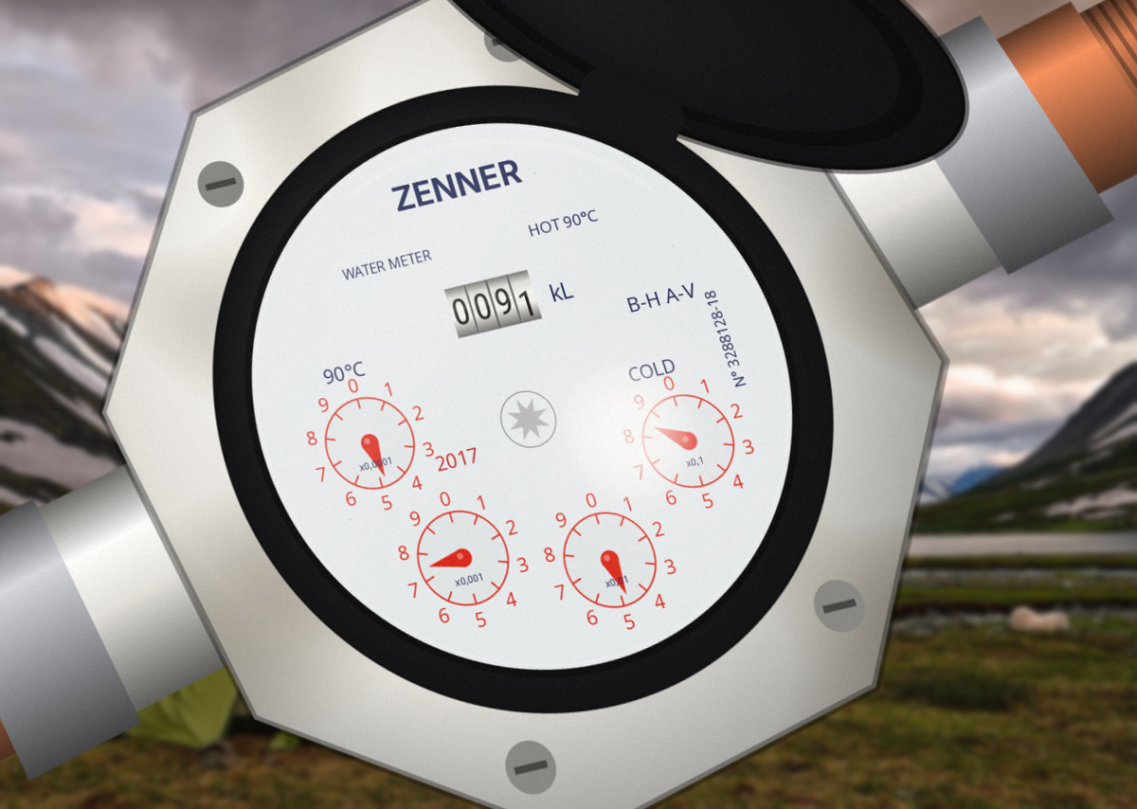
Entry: 90.8474kL
